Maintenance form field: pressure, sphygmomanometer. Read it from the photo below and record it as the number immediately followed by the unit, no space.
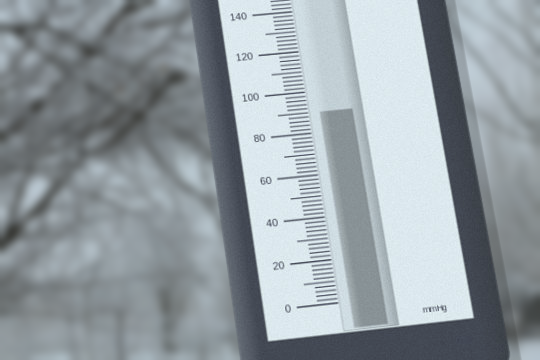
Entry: 90mmHg
